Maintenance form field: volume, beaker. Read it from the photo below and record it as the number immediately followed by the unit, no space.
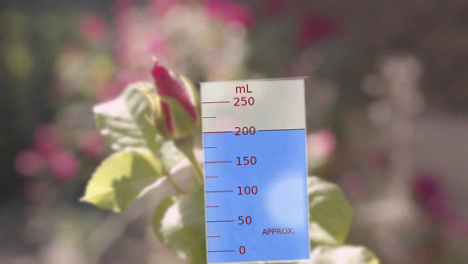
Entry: 200mL
